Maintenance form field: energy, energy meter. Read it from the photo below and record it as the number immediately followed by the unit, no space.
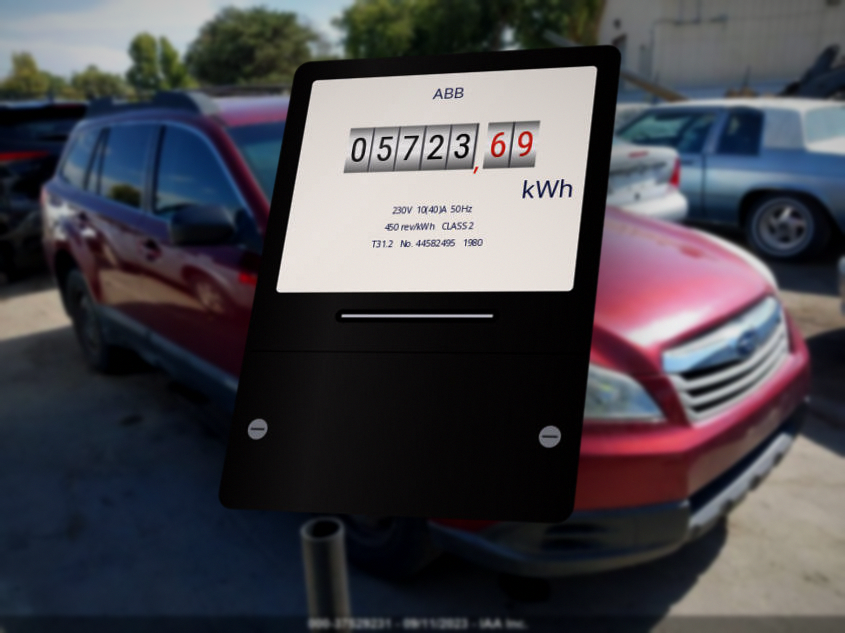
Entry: 5723.69kWh
